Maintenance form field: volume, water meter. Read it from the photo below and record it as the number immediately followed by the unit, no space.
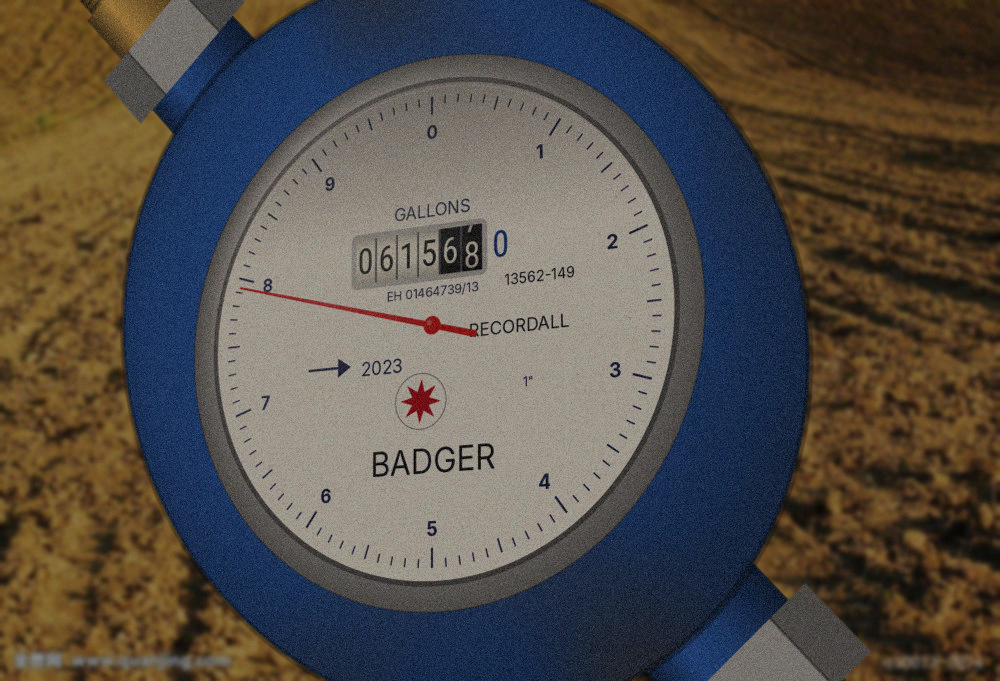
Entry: 615677.9gal
